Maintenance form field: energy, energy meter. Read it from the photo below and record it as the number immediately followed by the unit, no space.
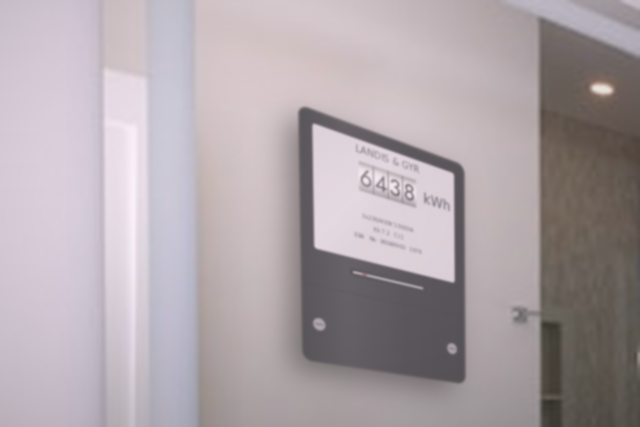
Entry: 6438kWh
